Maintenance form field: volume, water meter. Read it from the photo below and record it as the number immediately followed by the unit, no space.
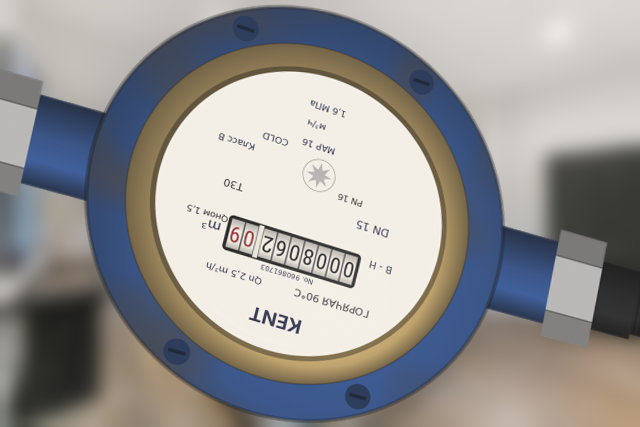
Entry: 8062.09m³
